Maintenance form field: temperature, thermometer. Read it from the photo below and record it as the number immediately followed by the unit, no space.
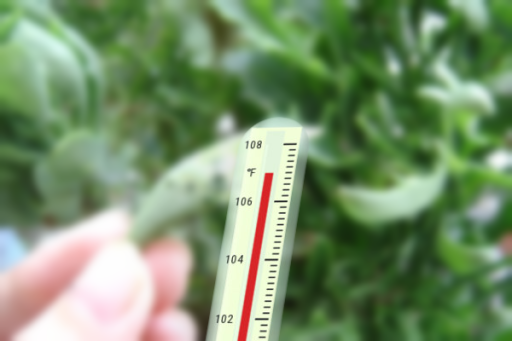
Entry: 107°F
